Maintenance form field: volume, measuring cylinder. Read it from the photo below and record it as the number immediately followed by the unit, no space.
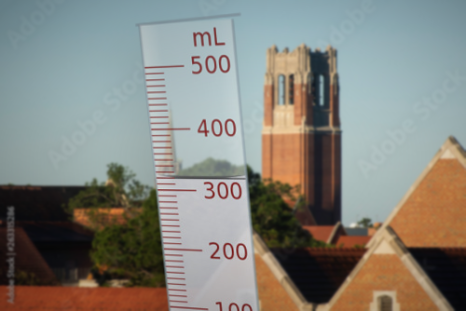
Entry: 320mL
